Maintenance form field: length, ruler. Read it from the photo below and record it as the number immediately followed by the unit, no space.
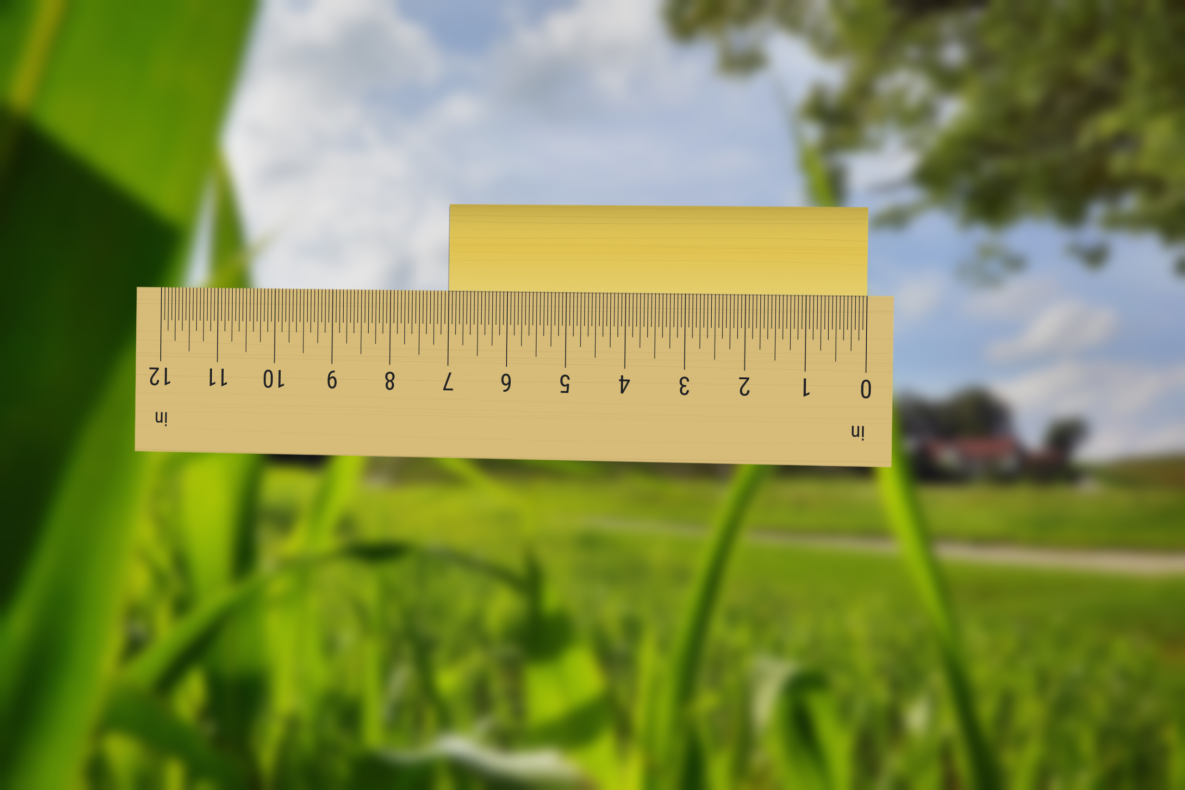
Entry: 7in
